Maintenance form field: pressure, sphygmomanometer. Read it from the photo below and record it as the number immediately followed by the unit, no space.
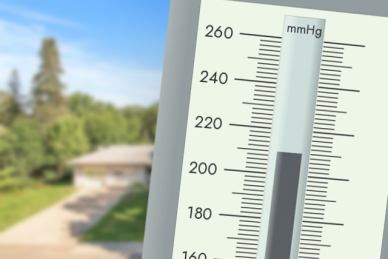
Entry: 210mmHg
